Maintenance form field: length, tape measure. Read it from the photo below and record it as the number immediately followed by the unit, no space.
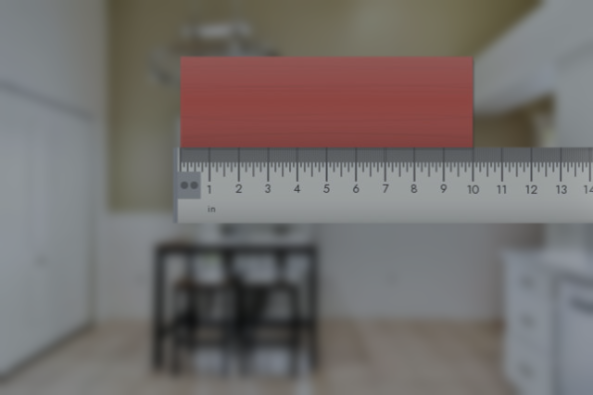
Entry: 10in
